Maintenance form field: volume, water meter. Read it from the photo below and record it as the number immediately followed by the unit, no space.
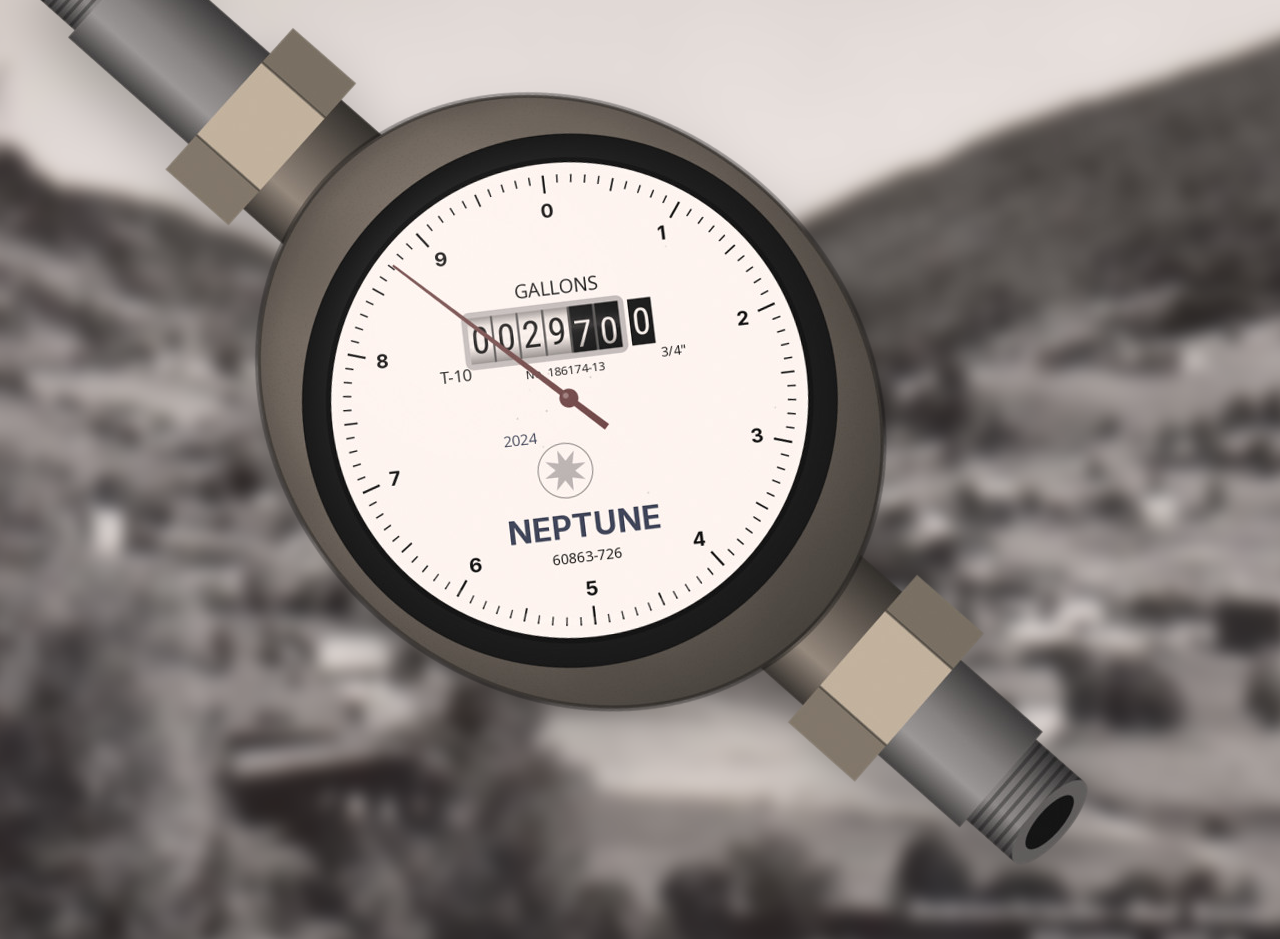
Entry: 29698.7gal
